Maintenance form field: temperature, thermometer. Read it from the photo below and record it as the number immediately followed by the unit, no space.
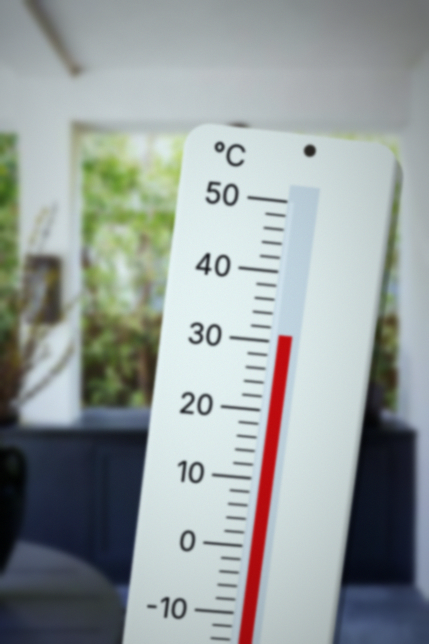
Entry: 31°C
